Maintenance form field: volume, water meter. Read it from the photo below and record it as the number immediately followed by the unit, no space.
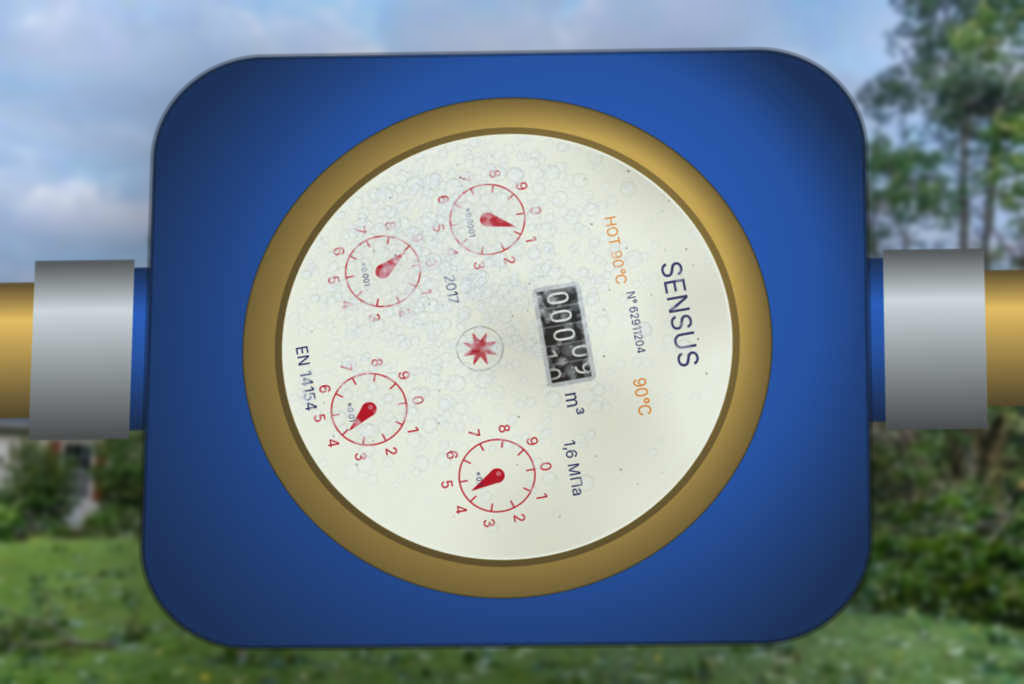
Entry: 9.4390m³
